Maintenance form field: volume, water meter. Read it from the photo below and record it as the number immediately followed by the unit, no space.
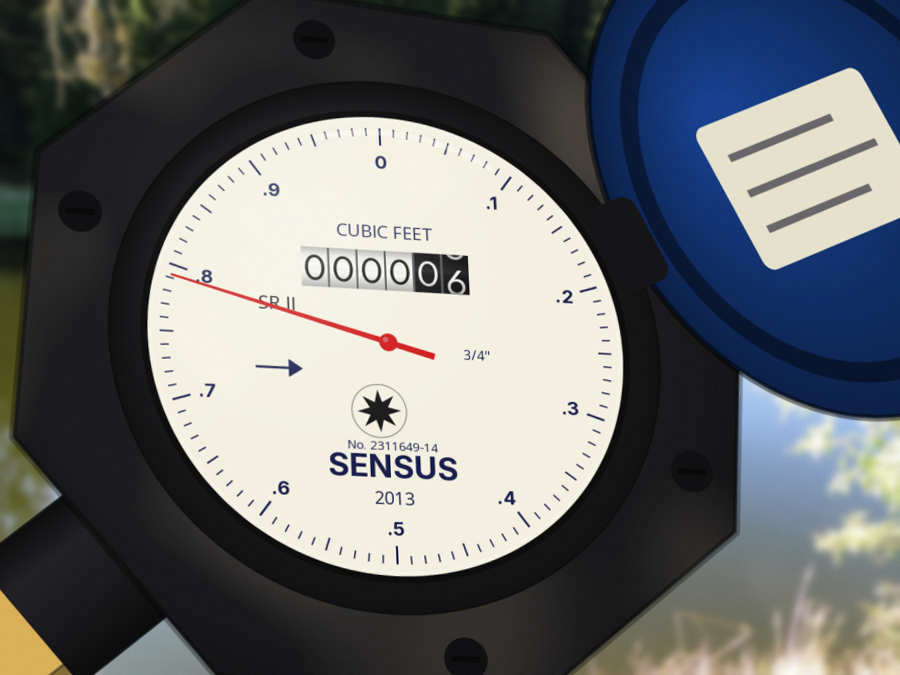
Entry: 5.79ft³
